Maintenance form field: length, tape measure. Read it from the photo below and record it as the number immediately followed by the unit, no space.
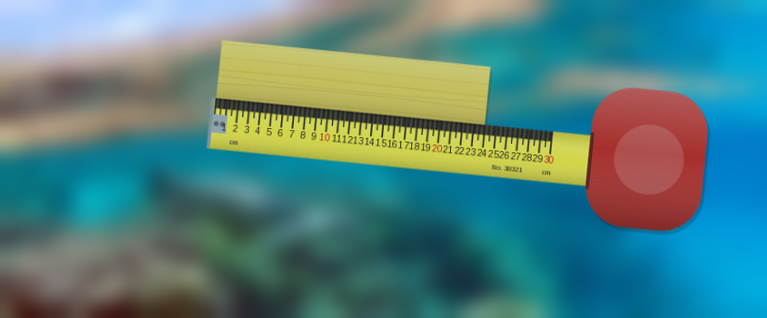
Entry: 24cm
